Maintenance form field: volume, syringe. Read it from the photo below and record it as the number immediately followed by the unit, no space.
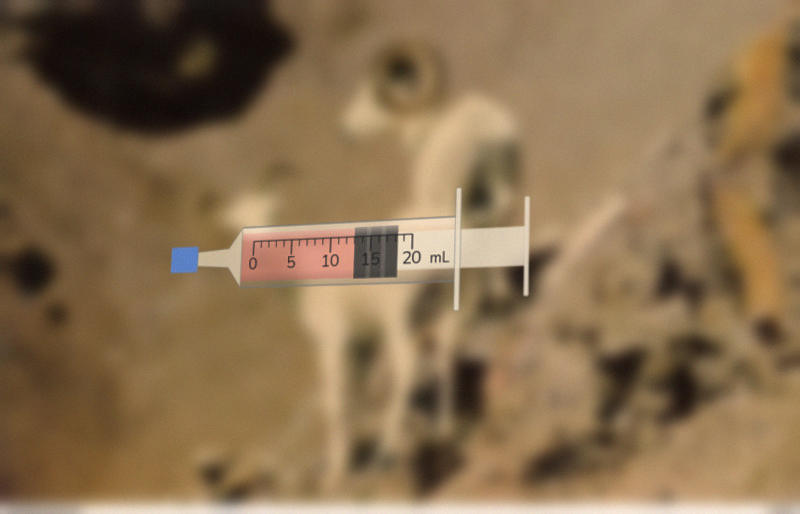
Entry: 13mL
